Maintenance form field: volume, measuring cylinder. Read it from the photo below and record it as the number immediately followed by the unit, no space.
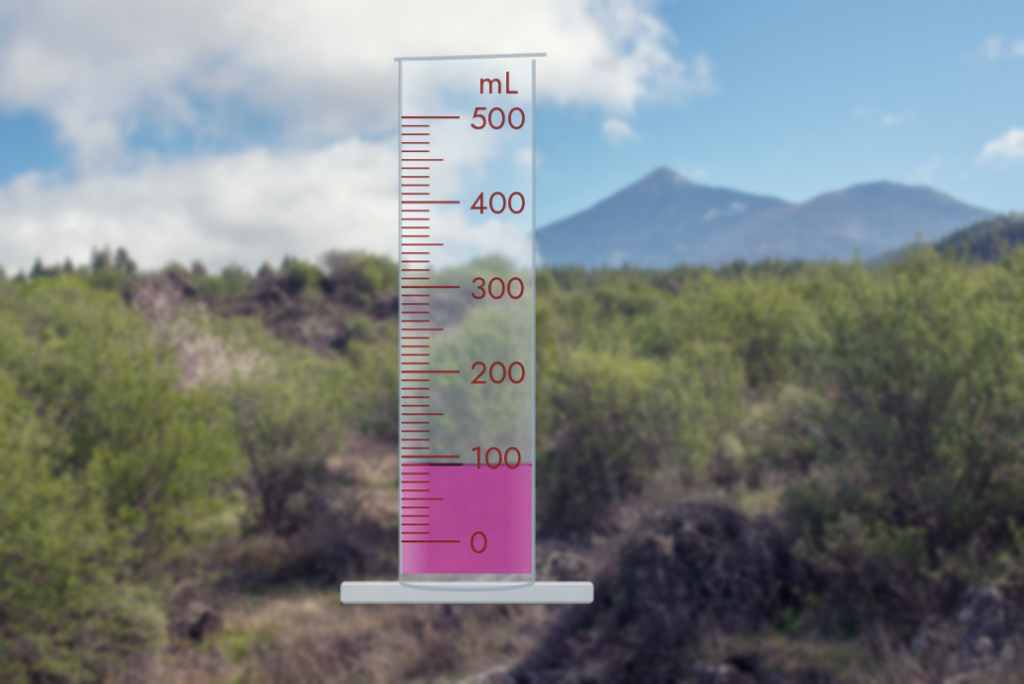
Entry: 90mL
